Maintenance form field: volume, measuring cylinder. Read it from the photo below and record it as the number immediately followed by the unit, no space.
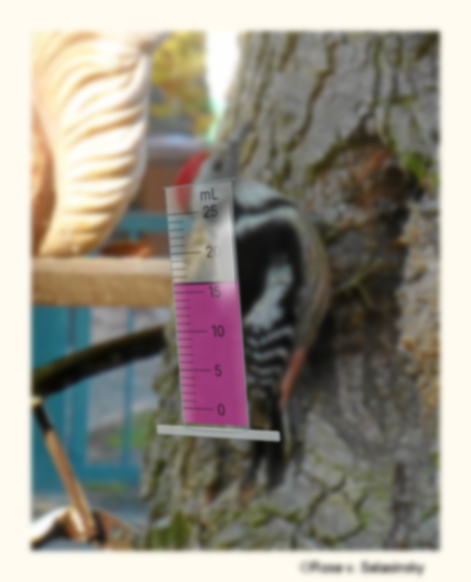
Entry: 16mL
